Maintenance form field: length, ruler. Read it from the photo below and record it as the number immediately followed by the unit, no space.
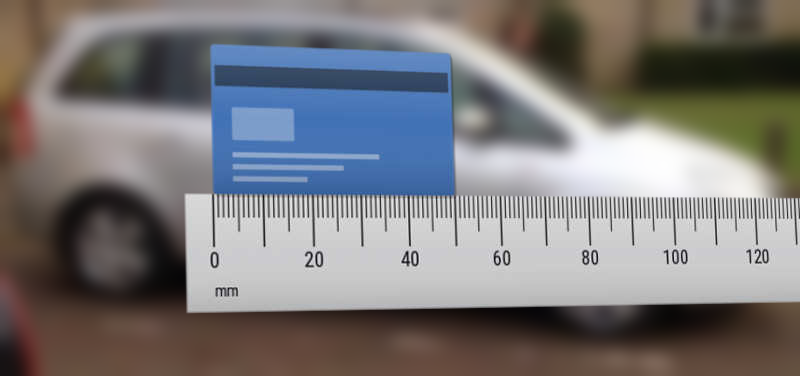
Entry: 50mm
